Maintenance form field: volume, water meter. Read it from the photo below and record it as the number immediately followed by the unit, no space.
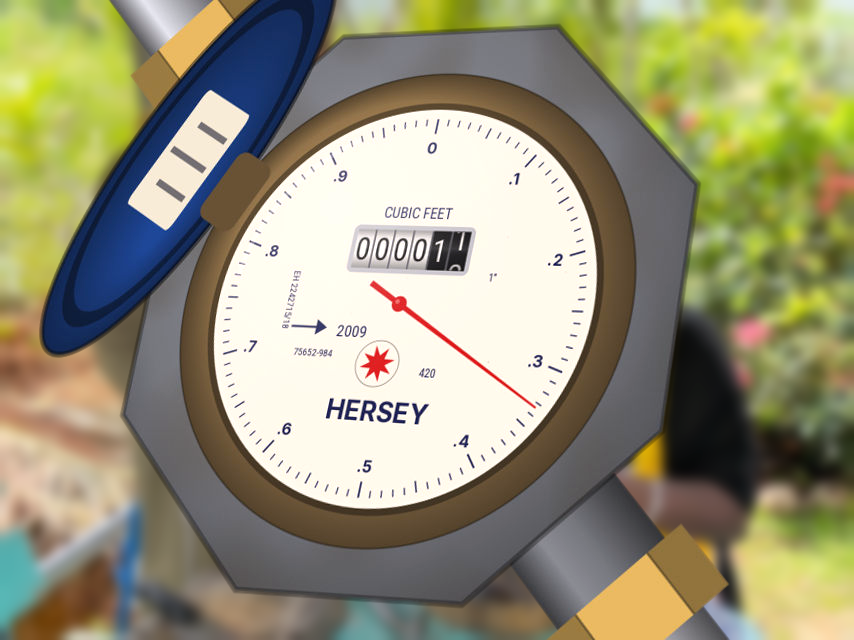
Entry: 11.33ft³
